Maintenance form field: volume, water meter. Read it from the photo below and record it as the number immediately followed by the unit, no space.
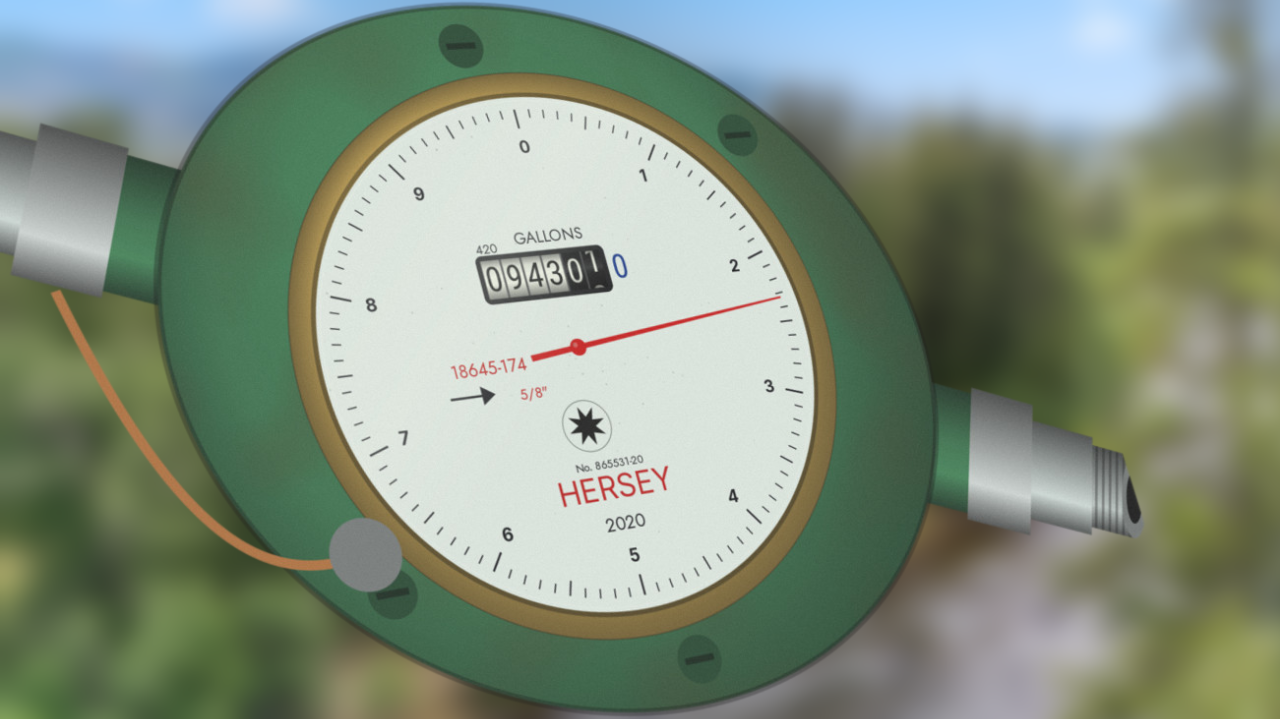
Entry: 943012.3gal
